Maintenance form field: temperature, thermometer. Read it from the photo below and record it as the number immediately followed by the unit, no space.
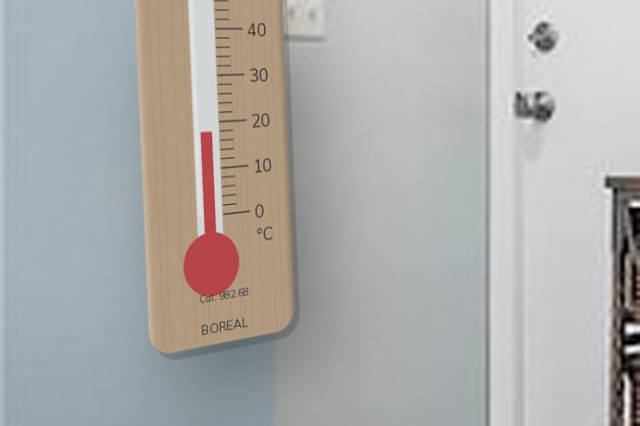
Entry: 18°C
